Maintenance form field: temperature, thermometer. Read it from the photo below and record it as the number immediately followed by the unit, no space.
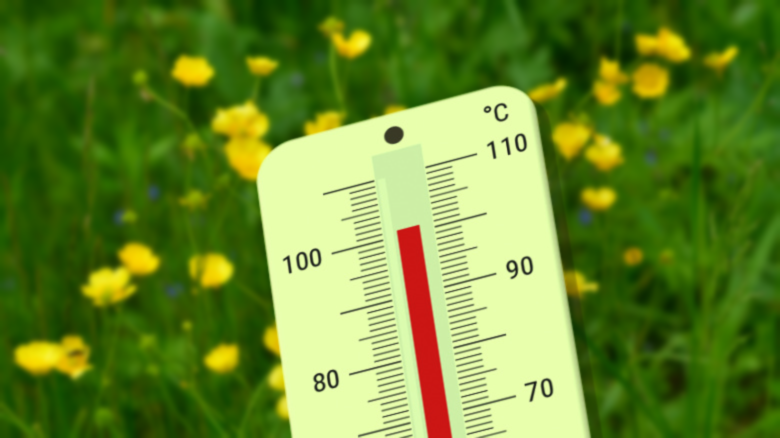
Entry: 101°C
